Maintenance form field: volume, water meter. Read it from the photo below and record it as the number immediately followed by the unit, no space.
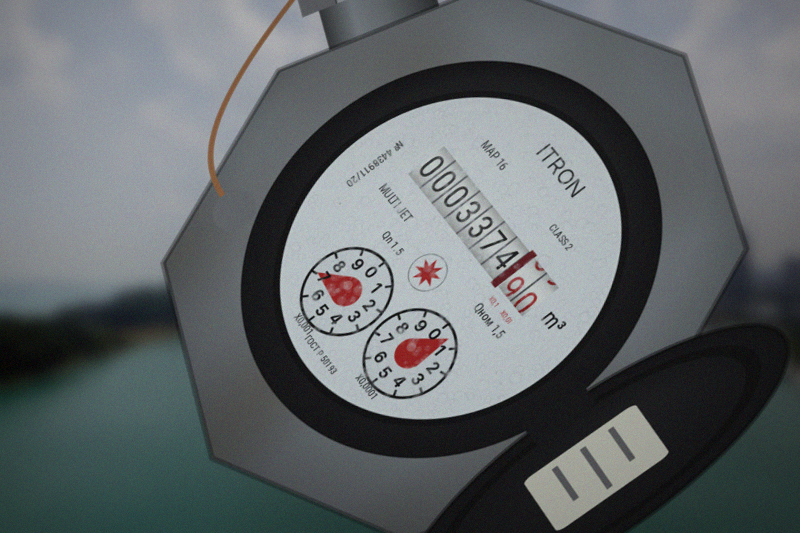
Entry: 3374.8970m³
